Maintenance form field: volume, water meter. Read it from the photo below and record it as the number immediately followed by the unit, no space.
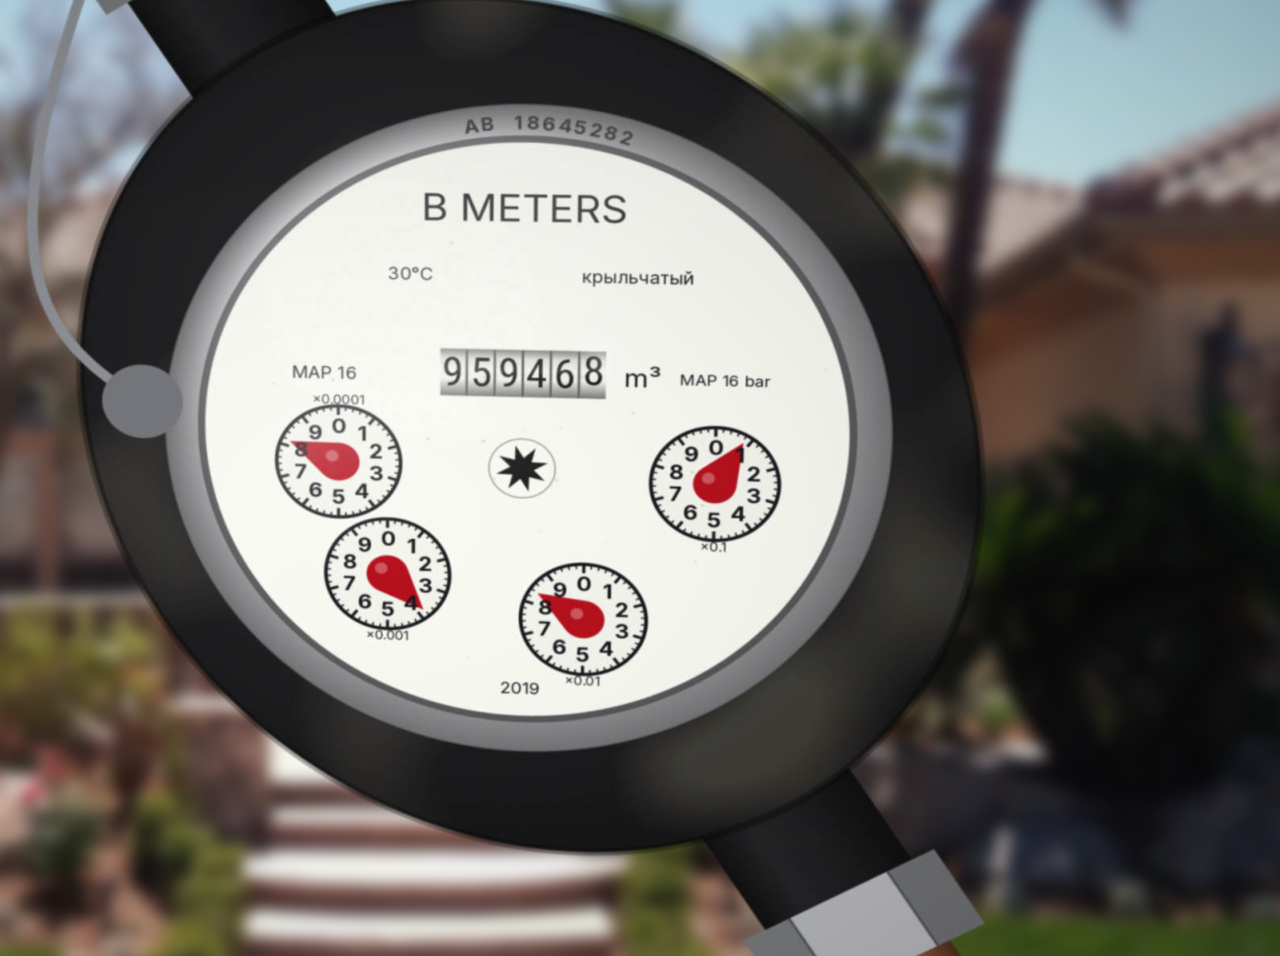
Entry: 959468.0838m³
